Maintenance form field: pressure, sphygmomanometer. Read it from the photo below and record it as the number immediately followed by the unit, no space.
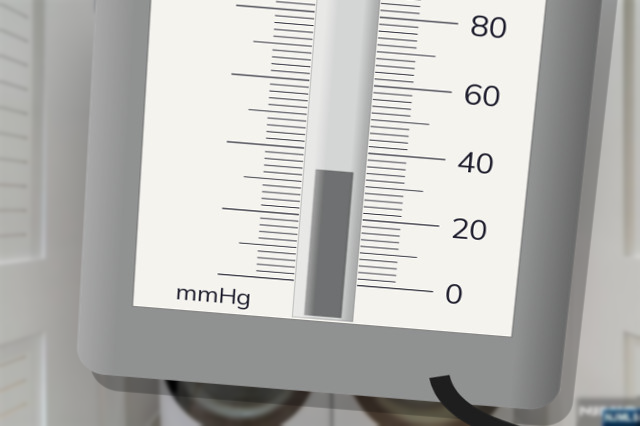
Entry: 34mmHg
